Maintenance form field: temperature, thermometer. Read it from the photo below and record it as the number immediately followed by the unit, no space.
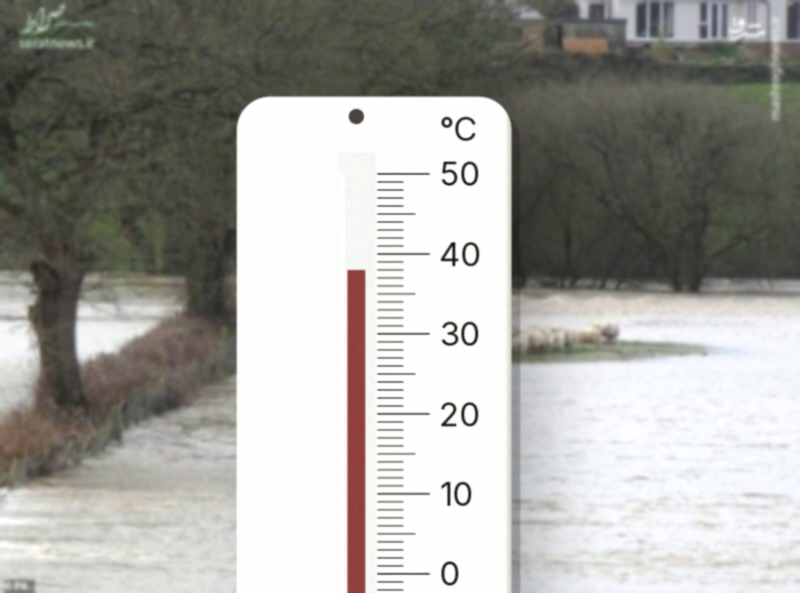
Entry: 38°C
